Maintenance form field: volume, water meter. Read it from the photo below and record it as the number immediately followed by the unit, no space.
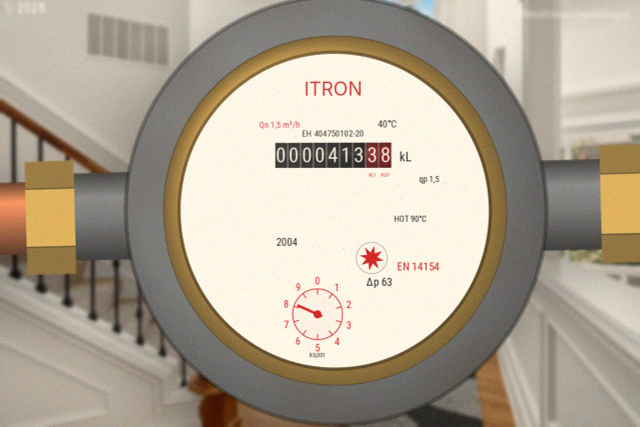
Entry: 413.388kL
